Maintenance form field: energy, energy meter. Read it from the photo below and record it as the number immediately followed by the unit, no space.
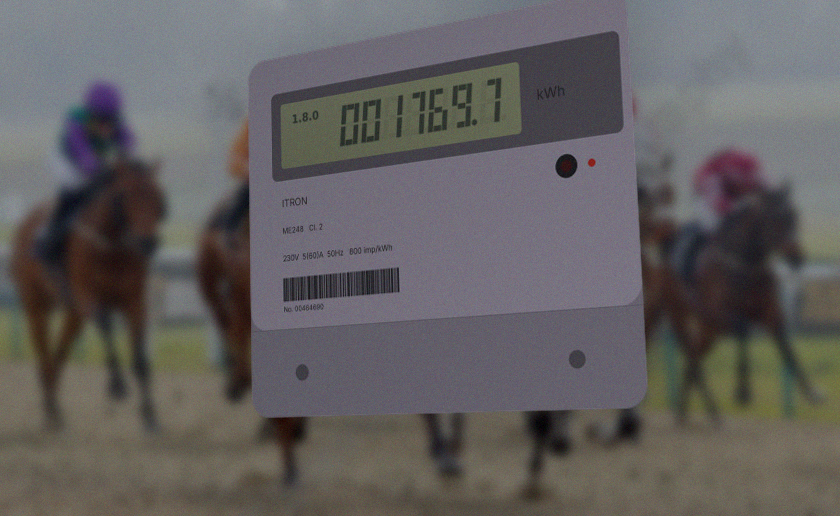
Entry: 1769.7kWh
